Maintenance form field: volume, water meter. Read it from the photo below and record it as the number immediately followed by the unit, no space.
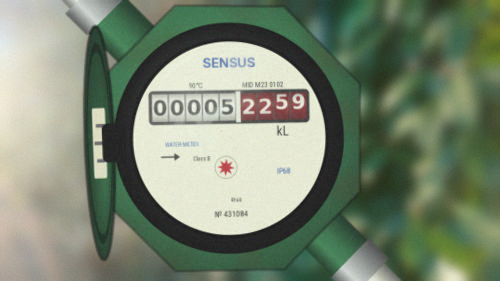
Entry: 5.2259kL
